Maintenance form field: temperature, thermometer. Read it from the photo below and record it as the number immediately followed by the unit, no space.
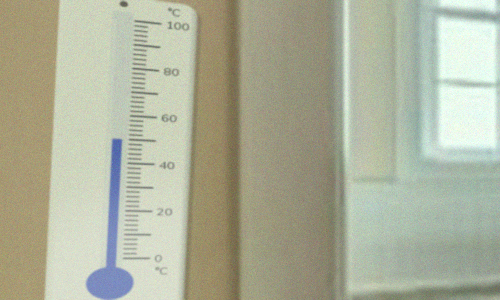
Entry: 50°C
